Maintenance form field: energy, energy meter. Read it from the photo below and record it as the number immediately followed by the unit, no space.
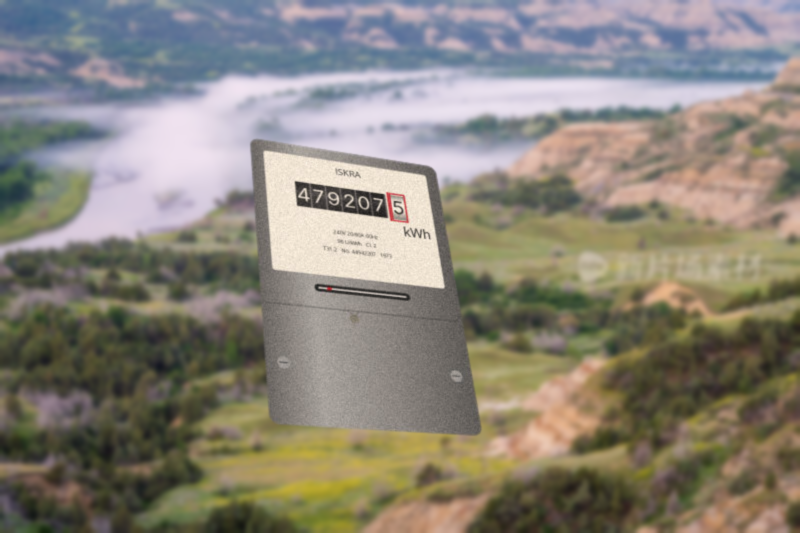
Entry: 479207.5kWh
